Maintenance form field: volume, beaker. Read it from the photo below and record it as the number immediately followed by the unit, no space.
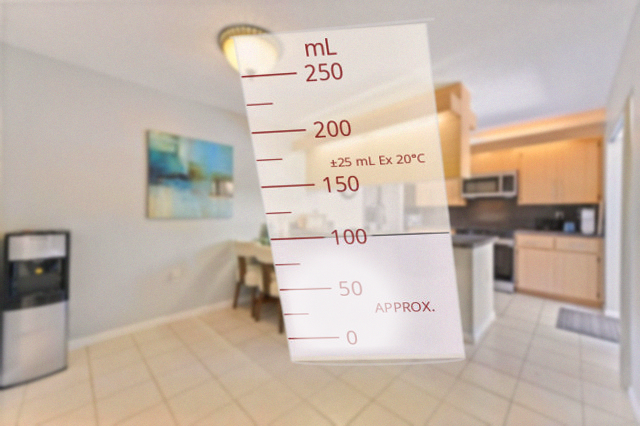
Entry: 100mL
